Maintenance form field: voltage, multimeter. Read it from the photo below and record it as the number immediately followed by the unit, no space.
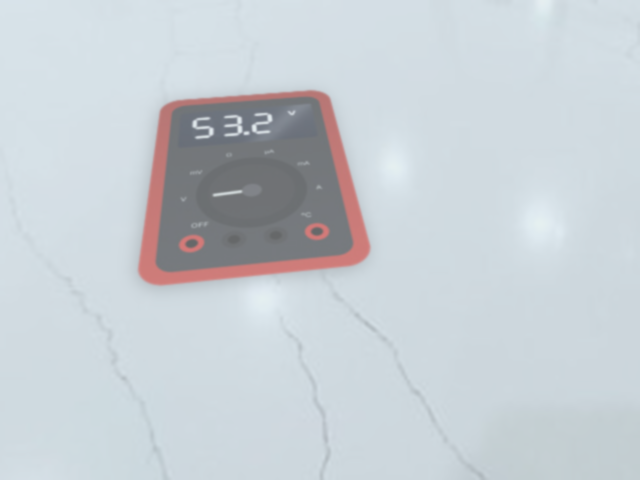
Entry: 53.2V
